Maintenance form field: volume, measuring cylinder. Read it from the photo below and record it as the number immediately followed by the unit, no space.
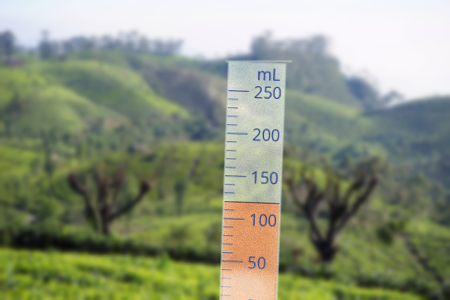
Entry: 120mL
